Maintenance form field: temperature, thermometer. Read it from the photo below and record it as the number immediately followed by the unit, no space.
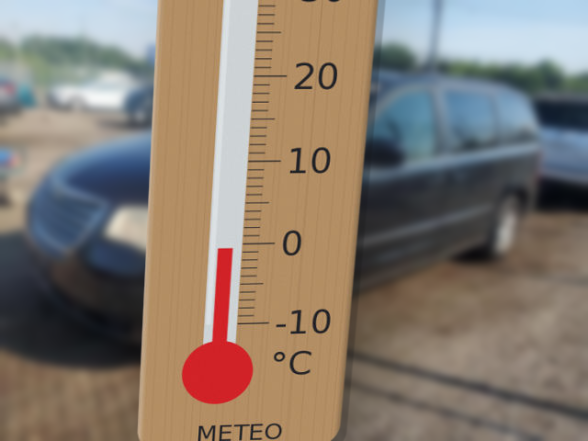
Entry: -0.5°C
